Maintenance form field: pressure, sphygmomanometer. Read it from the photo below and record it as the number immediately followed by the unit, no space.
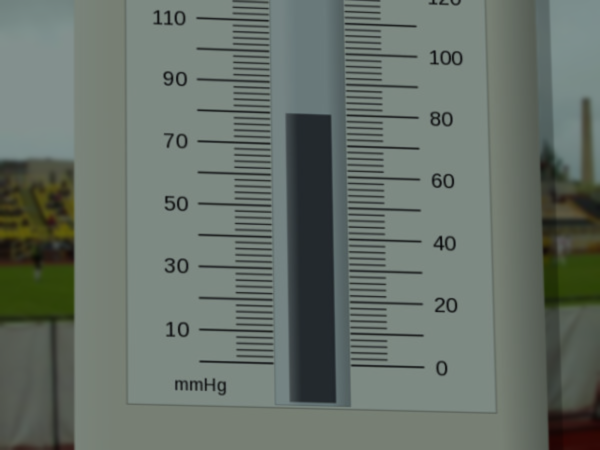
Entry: 80mmHg
